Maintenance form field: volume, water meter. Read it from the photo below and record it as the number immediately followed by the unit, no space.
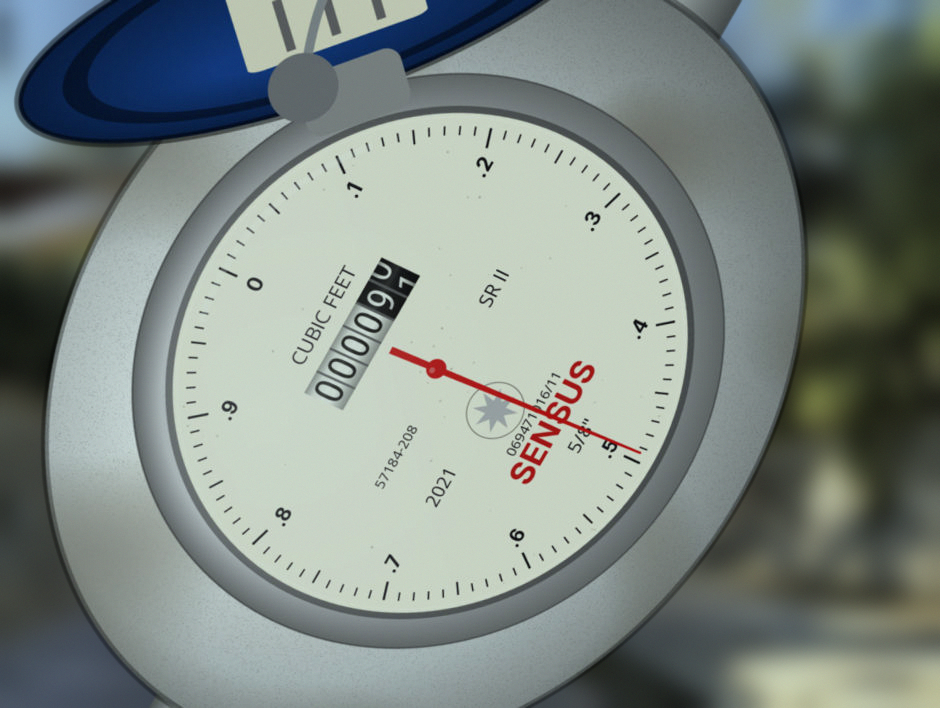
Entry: 90.49ft³
